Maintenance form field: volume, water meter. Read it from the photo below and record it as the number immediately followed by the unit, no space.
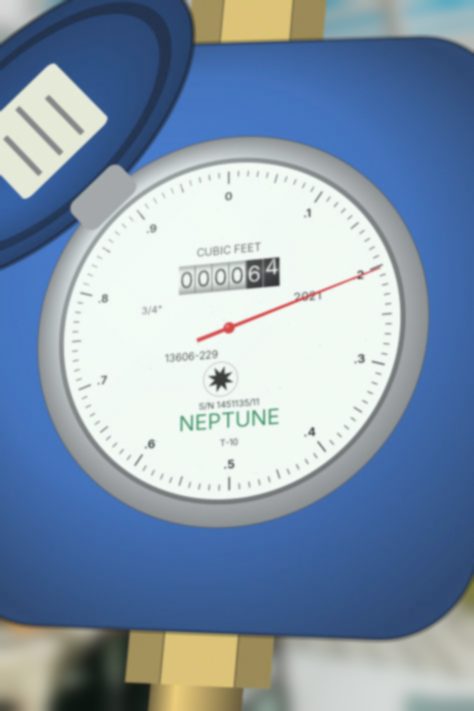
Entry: 64.20ft³
